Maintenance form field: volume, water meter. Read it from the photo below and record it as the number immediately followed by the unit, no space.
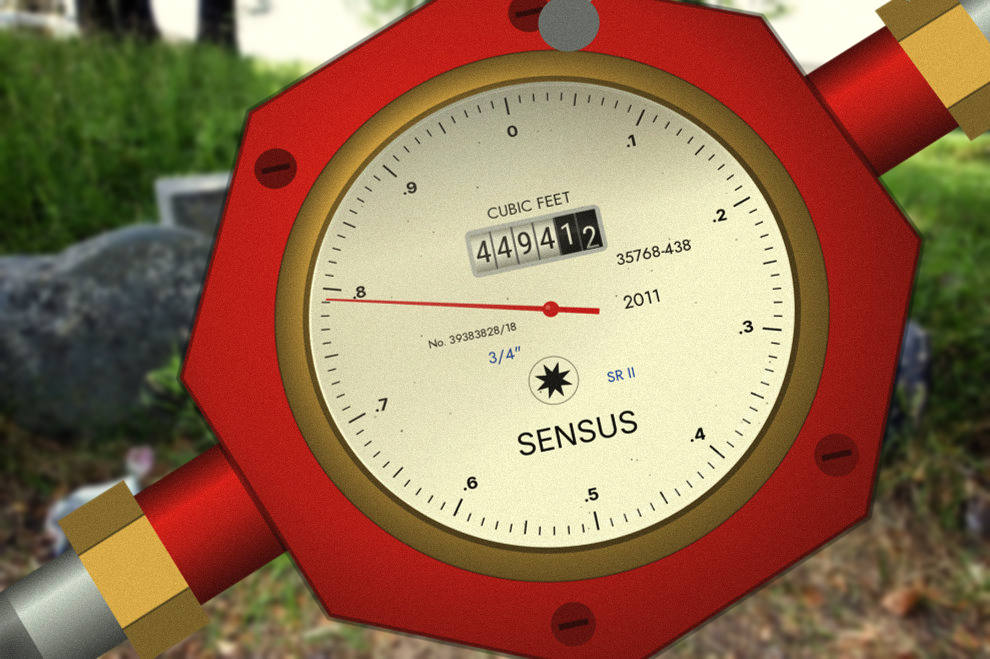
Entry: 449411.79ft³
